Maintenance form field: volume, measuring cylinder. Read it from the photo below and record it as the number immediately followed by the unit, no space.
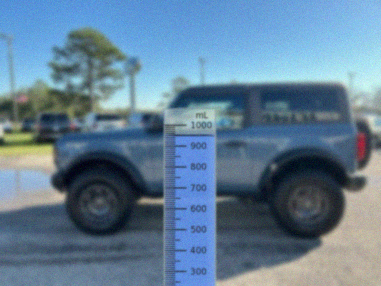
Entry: 950mL
